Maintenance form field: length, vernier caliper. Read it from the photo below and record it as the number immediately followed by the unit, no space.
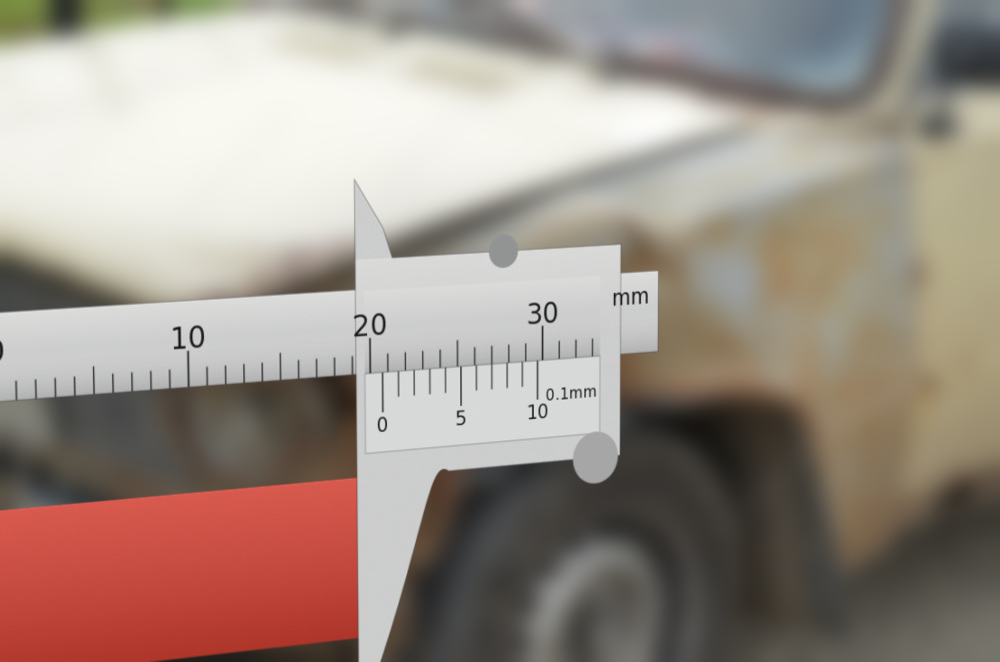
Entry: 20.7mm
